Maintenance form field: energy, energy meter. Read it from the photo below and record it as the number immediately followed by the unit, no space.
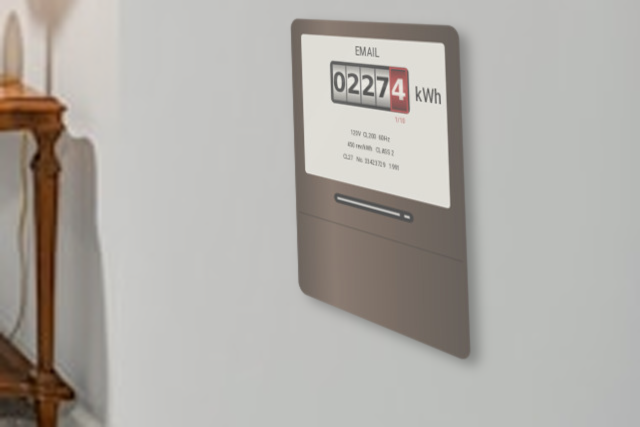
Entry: 227.4kWh
